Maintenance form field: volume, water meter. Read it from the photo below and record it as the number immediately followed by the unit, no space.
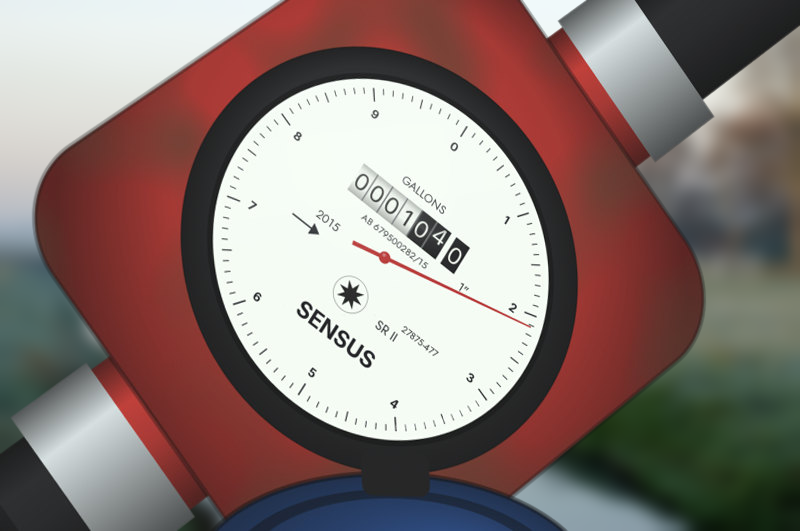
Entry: 1042.1gal
